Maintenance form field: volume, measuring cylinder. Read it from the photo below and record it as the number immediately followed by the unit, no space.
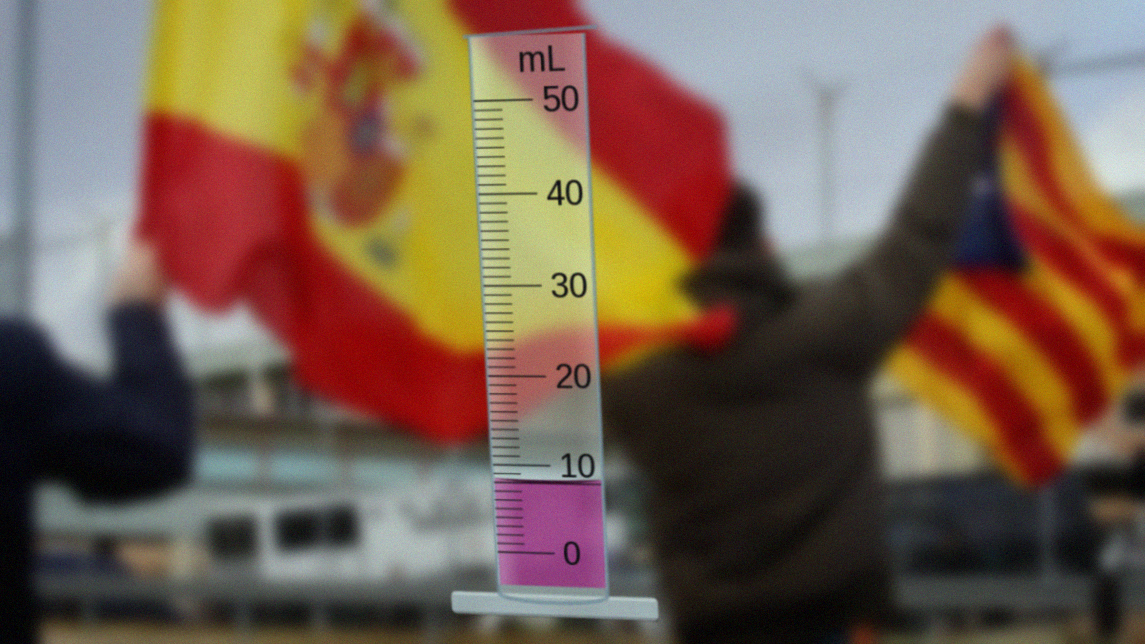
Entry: 8mL
